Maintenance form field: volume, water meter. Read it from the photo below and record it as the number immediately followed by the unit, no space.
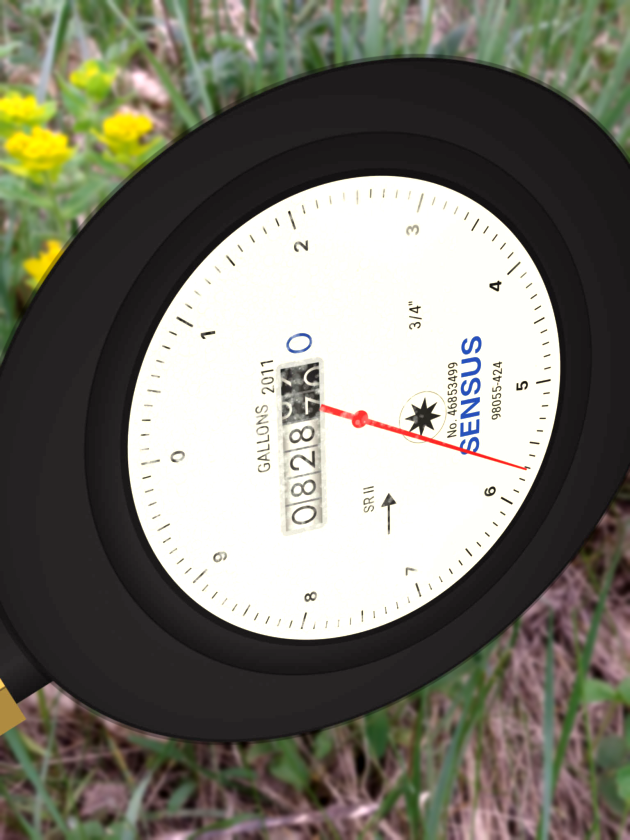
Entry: 828695.7gal
